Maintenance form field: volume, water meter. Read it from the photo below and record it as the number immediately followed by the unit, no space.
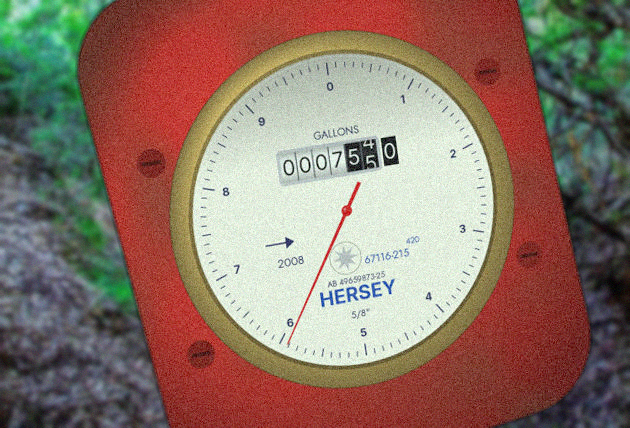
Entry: 7545.9gal
